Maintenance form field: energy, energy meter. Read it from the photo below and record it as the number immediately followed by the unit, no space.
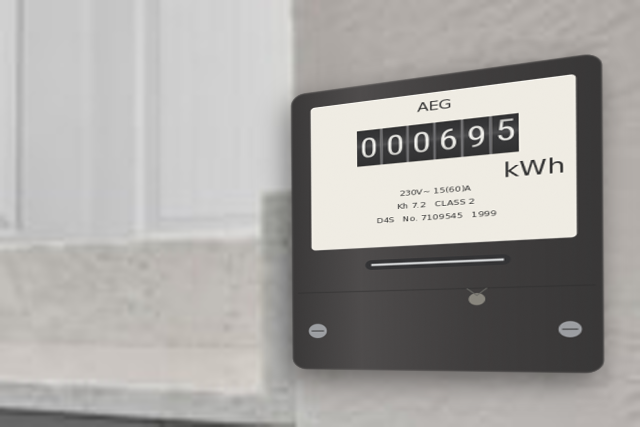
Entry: 695kWh
